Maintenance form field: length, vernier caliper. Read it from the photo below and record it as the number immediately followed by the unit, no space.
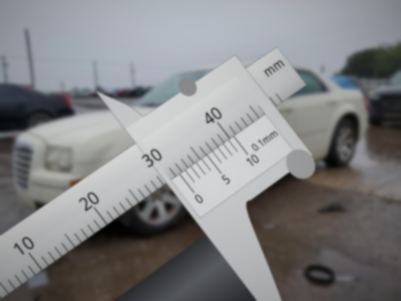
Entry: 31.6mm
